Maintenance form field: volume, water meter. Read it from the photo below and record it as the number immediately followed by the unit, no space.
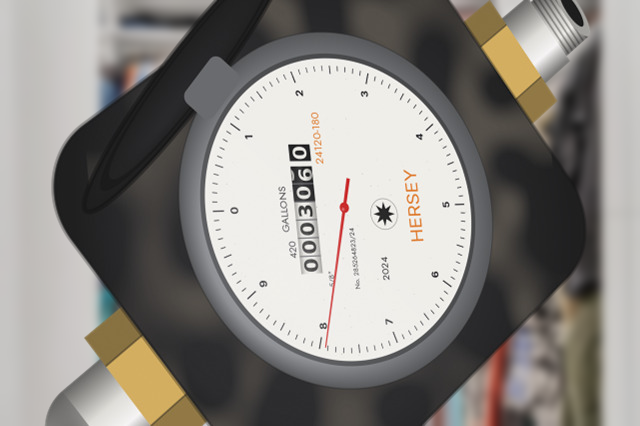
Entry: 3057.9gal
